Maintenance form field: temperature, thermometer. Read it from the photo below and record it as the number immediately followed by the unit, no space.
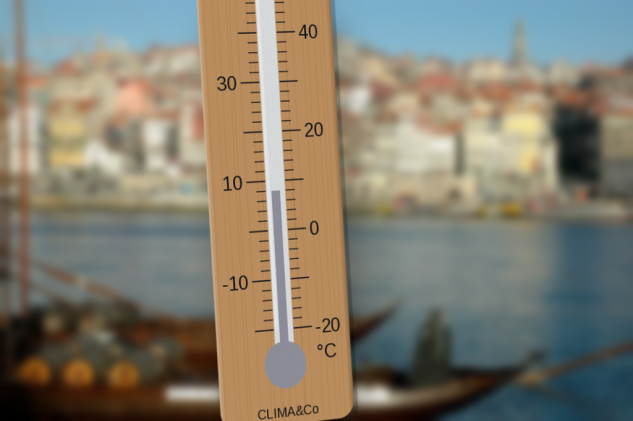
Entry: 8°C
